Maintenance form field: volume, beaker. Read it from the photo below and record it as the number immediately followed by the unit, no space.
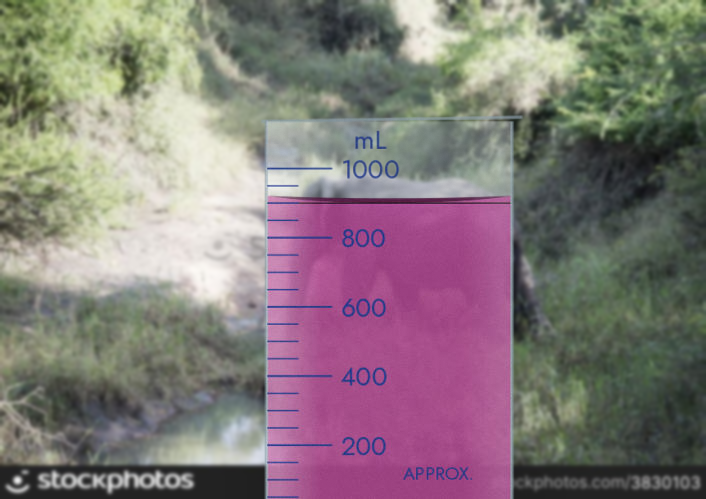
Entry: 900mL
